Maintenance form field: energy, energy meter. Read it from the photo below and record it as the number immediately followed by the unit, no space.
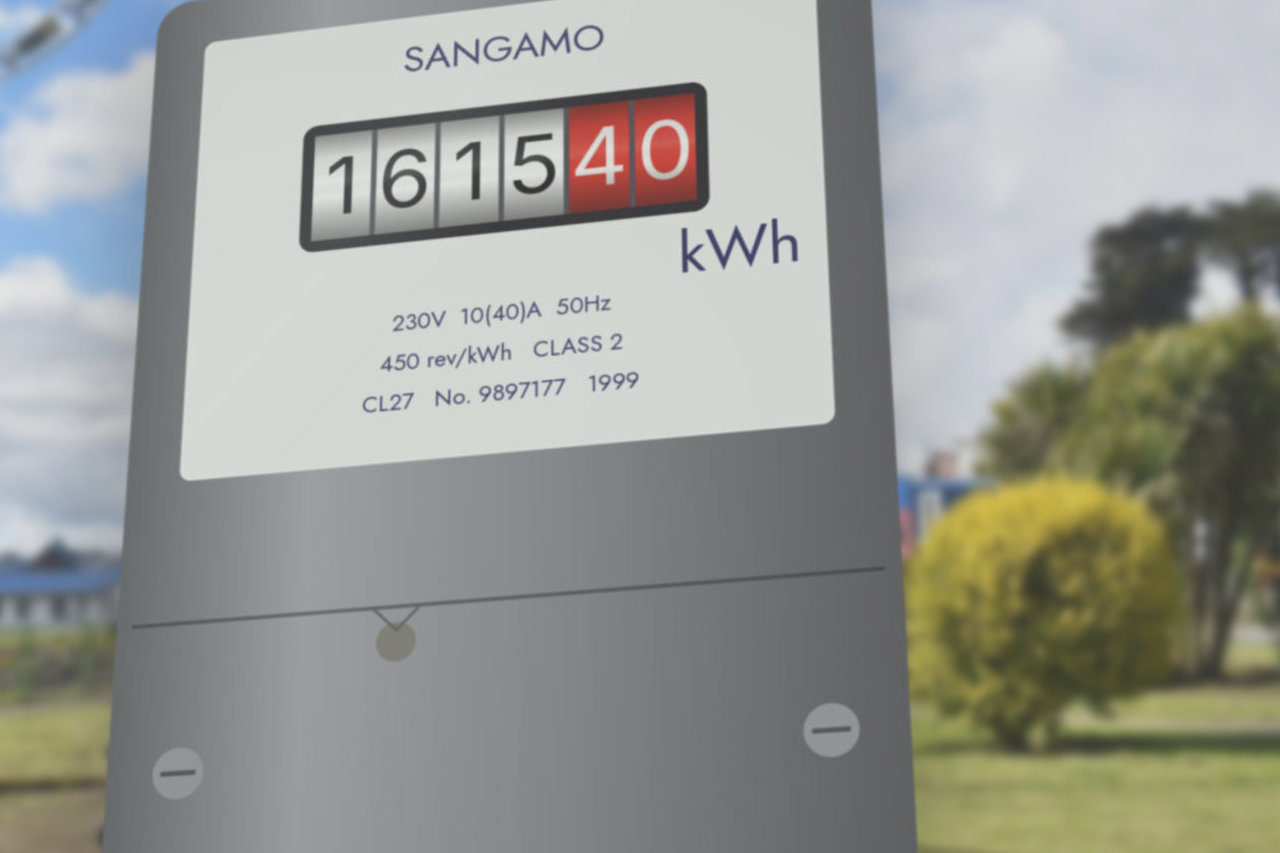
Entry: 1615.40kWh
